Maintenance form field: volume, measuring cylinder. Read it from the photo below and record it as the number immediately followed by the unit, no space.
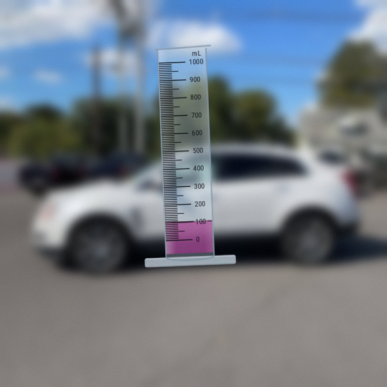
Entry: 100mL
